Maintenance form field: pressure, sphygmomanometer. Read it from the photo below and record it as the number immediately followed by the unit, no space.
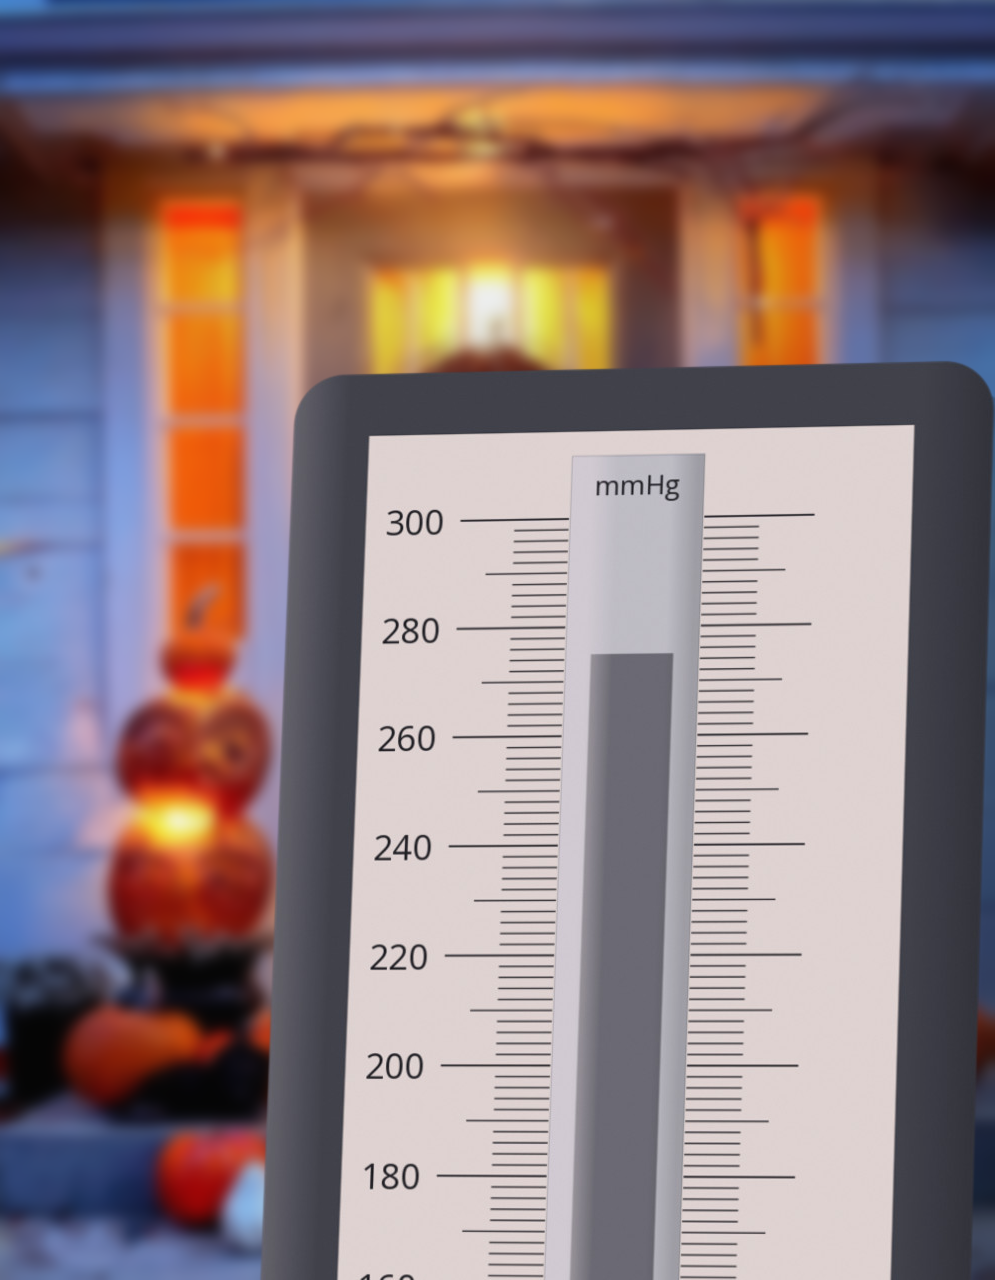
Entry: 275mmHg
